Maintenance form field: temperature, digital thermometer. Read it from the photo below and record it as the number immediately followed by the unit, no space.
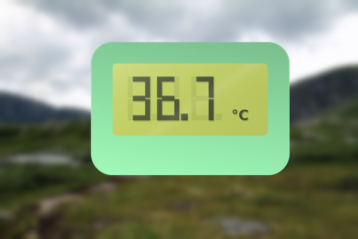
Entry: 36.7°C
